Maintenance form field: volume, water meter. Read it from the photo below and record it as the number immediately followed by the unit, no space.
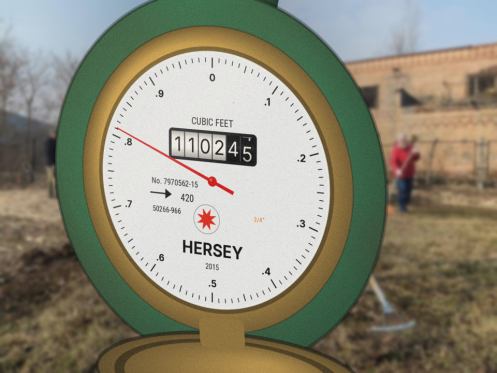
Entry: 110244.81ft³
